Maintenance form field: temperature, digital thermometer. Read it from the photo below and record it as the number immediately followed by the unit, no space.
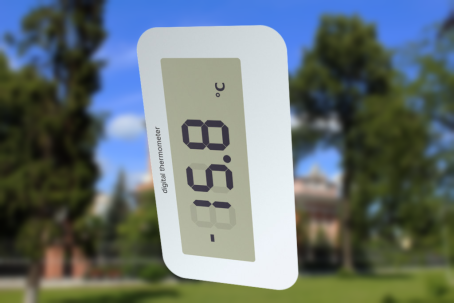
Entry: -15.8°C
